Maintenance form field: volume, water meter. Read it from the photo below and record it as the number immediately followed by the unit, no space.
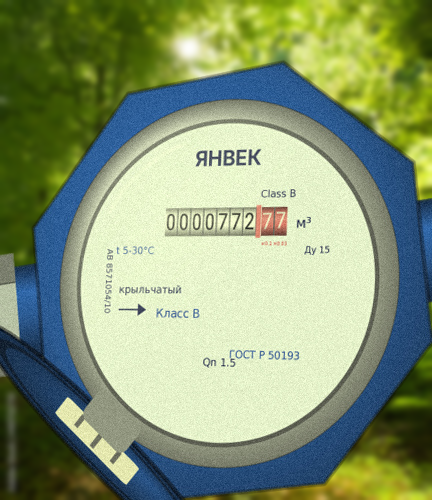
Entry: 772.77m³
